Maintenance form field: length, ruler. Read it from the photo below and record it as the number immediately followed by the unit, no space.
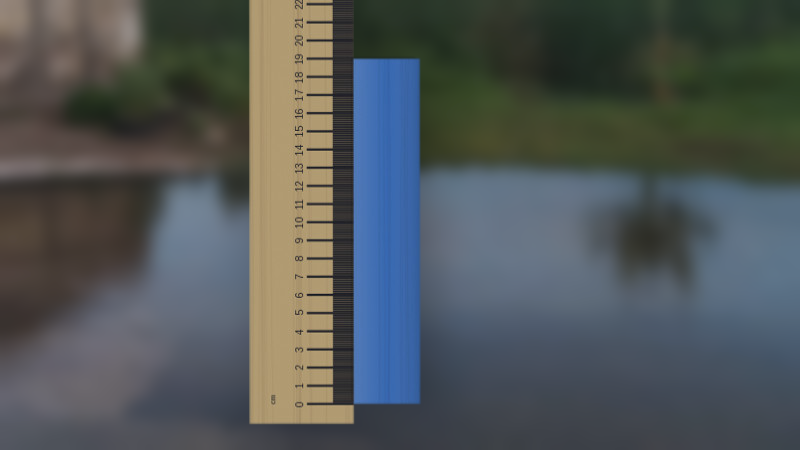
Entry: 19cm
